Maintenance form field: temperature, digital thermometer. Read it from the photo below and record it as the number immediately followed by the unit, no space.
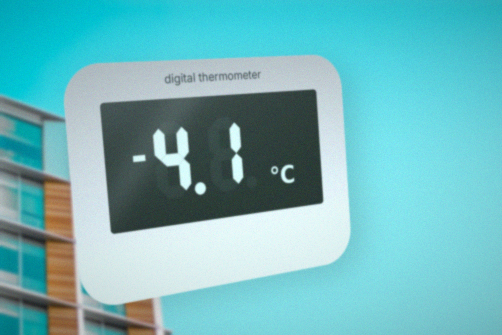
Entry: -4.1°C
